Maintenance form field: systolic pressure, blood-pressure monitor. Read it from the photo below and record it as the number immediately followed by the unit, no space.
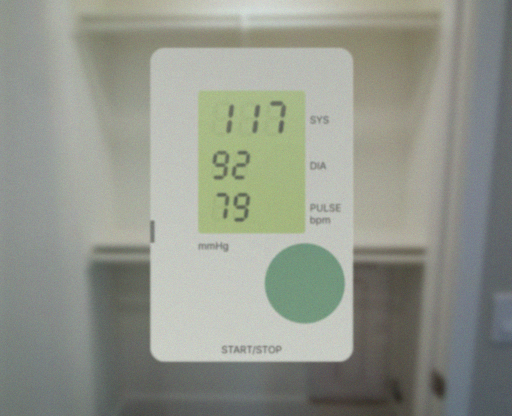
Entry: 117mmHg
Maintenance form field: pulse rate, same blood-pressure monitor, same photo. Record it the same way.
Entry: 79bpm
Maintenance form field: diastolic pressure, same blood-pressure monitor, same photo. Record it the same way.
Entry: 92mmHg
